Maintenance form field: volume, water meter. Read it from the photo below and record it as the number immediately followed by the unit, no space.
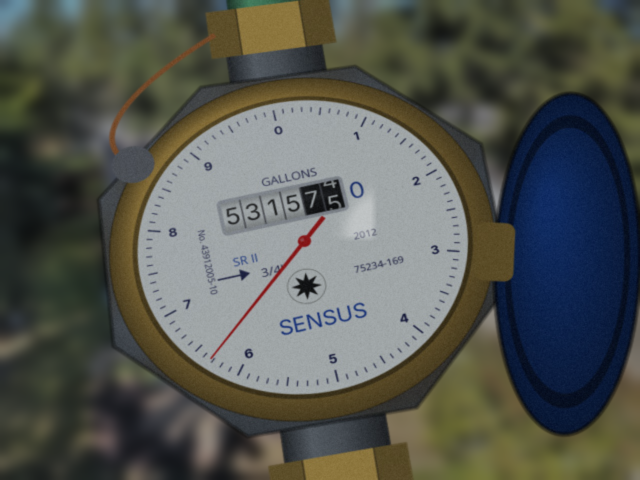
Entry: 5315746.3gal
